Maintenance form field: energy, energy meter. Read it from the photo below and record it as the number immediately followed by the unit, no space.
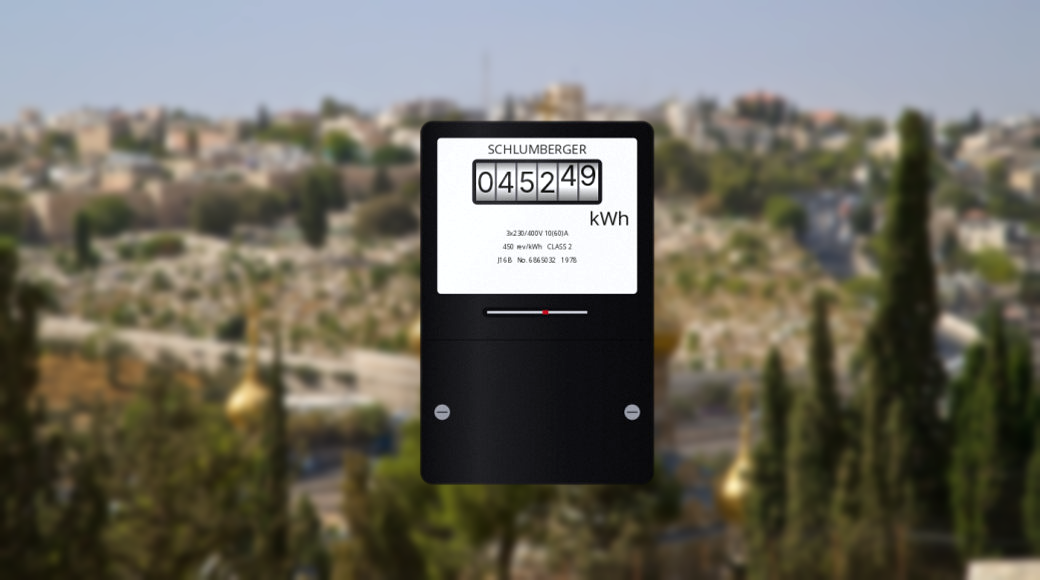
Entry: 45249kWh
